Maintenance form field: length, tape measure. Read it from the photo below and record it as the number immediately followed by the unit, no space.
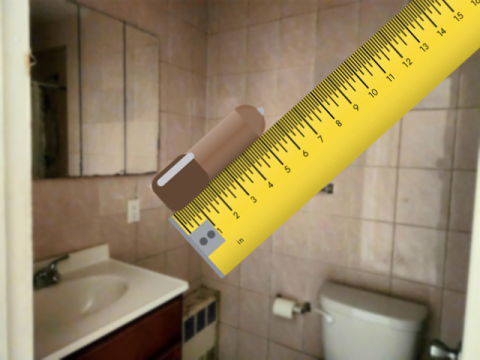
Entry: 6in
